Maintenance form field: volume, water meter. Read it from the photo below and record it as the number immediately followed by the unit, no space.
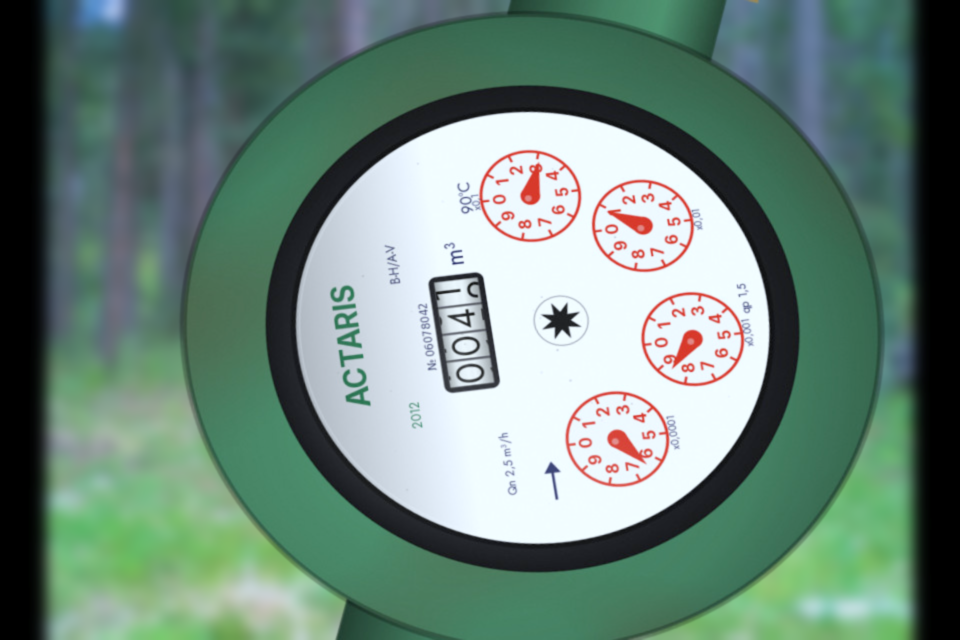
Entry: 41.3086m³
